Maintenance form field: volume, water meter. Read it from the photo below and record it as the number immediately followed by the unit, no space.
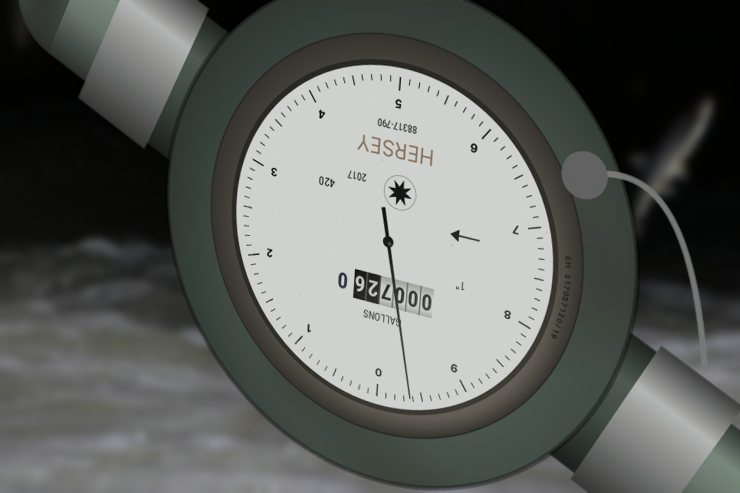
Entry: 7259.6gal
